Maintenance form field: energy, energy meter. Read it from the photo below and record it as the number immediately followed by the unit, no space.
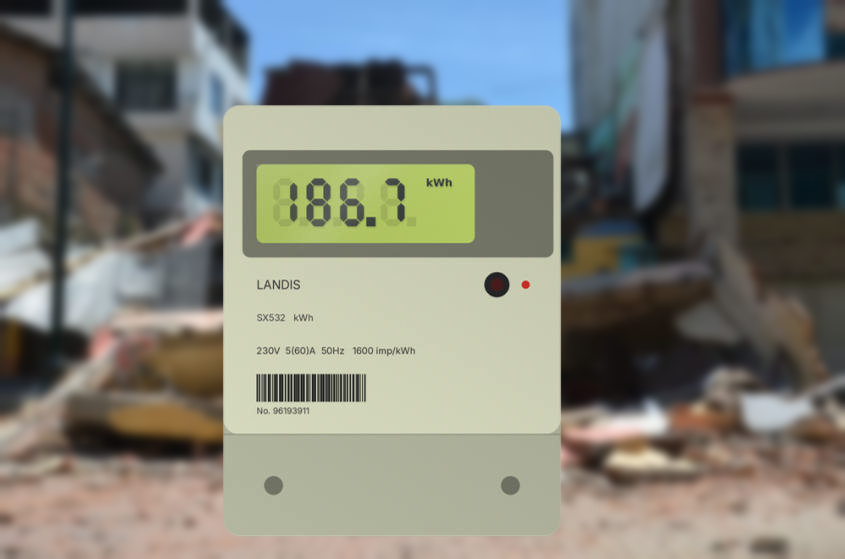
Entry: 186.7kWh
